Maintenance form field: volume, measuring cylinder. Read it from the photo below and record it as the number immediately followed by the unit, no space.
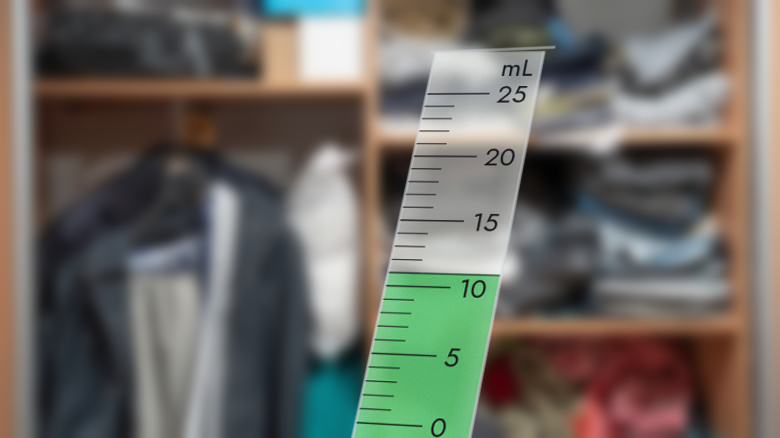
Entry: 11mL
